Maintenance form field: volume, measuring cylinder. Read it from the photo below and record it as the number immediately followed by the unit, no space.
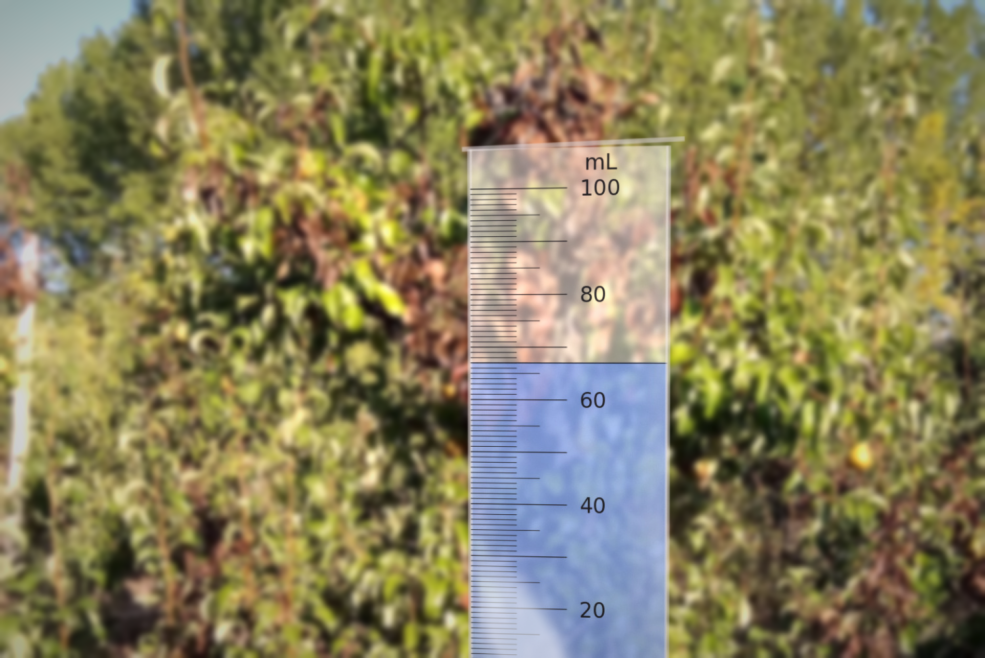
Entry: 67mL
